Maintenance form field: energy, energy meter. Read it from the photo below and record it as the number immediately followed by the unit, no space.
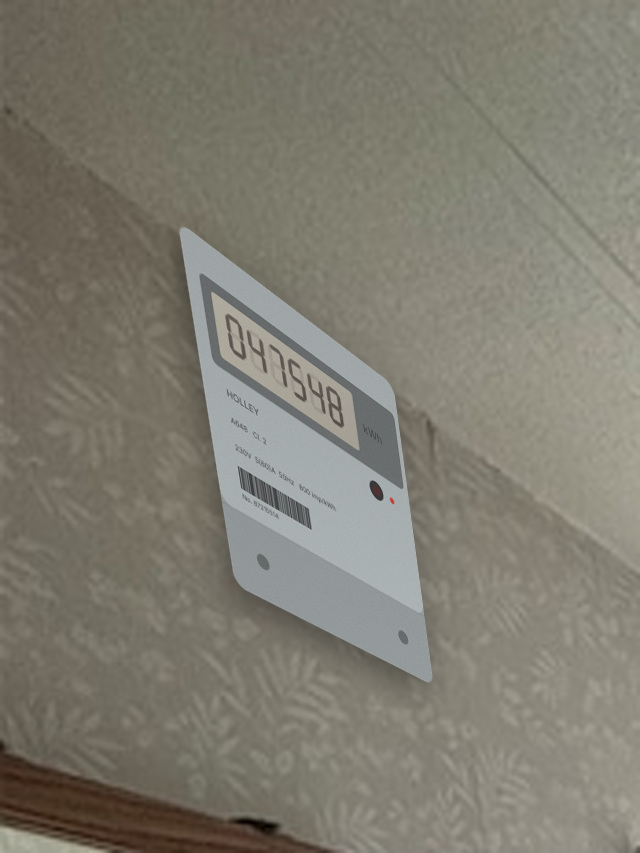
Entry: 47548kWh
